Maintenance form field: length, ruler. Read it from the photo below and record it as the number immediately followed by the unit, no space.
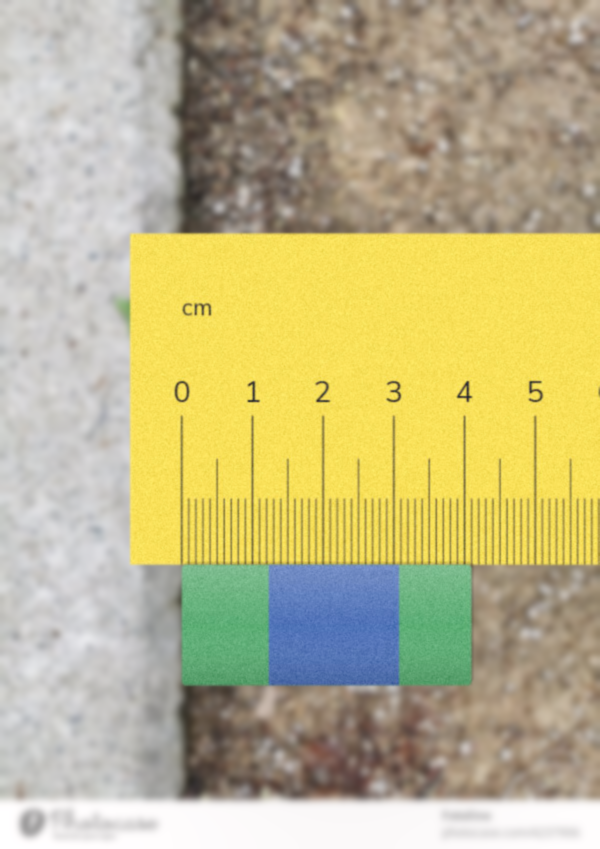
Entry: 4.1cm
